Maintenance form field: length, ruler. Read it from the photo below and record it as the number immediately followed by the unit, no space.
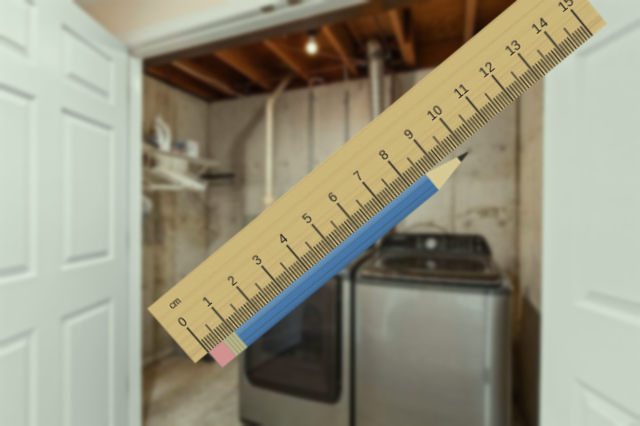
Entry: 10cm
